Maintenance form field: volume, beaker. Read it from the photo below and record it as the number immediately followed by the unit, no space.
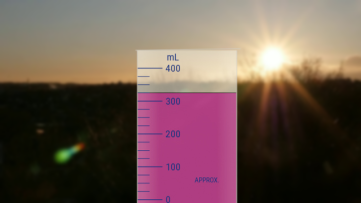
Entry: 325mL
